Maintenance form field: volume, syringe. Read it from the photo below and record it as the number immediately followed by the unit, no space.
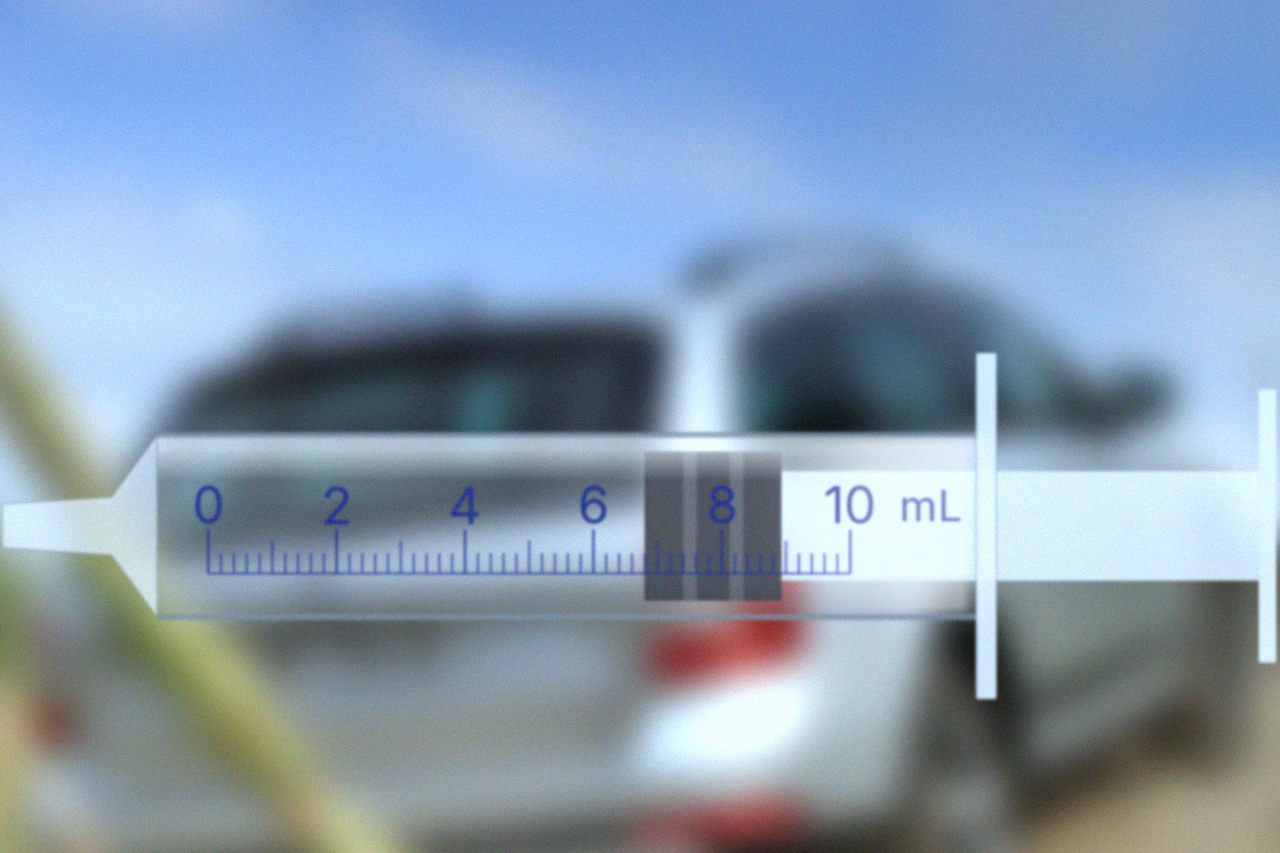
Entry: 6.8mL
